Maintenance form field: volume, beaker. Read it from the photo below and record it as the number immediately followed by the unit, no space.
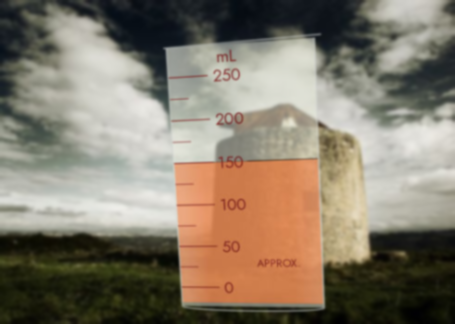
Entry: 150mL
